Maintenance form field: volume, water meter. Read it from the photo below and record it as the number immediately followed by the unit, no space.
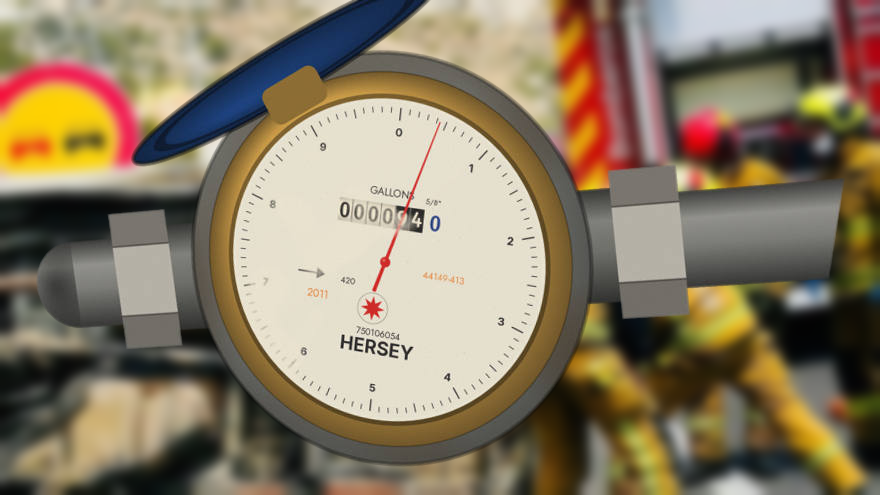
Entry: 940.4gal
